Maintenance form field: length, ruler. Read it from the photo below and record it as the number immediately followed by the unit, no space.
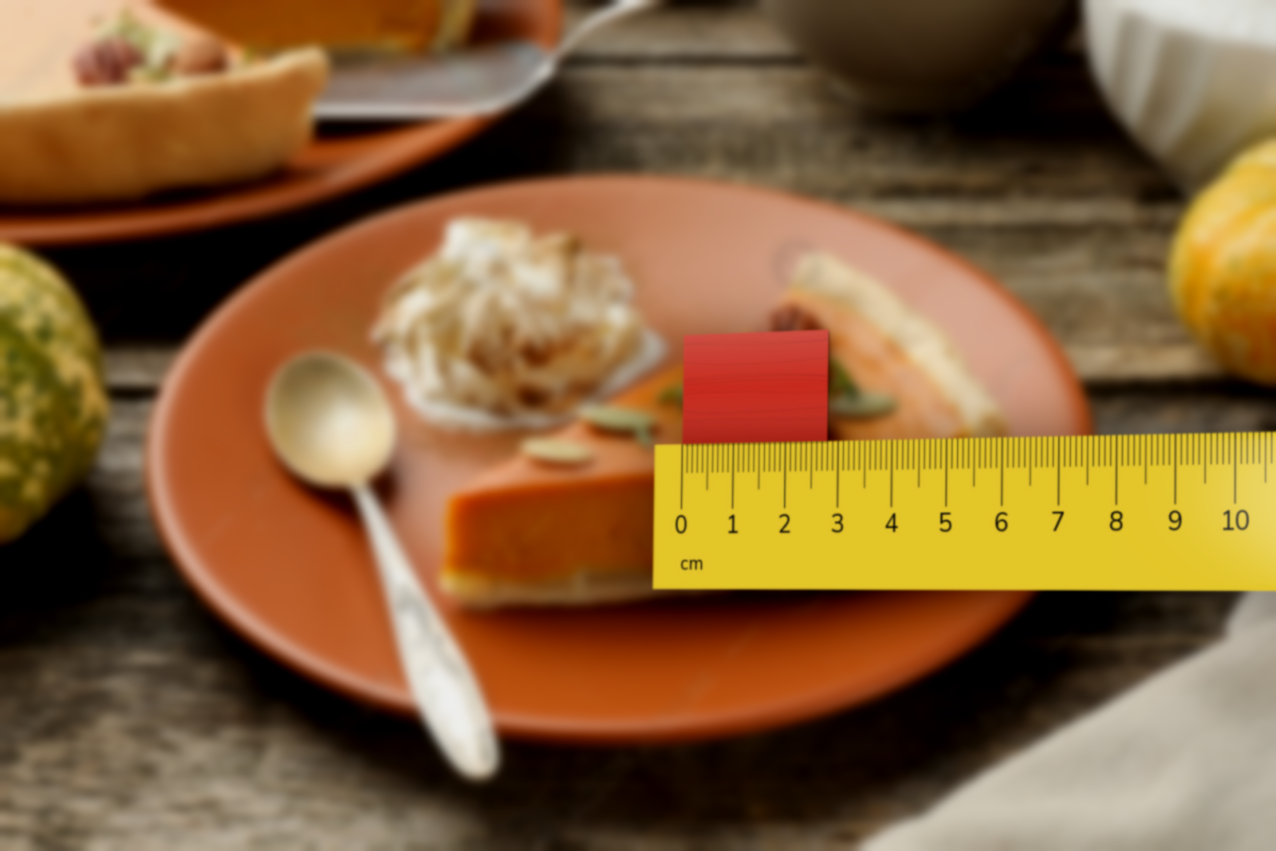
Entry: 2.8cm
